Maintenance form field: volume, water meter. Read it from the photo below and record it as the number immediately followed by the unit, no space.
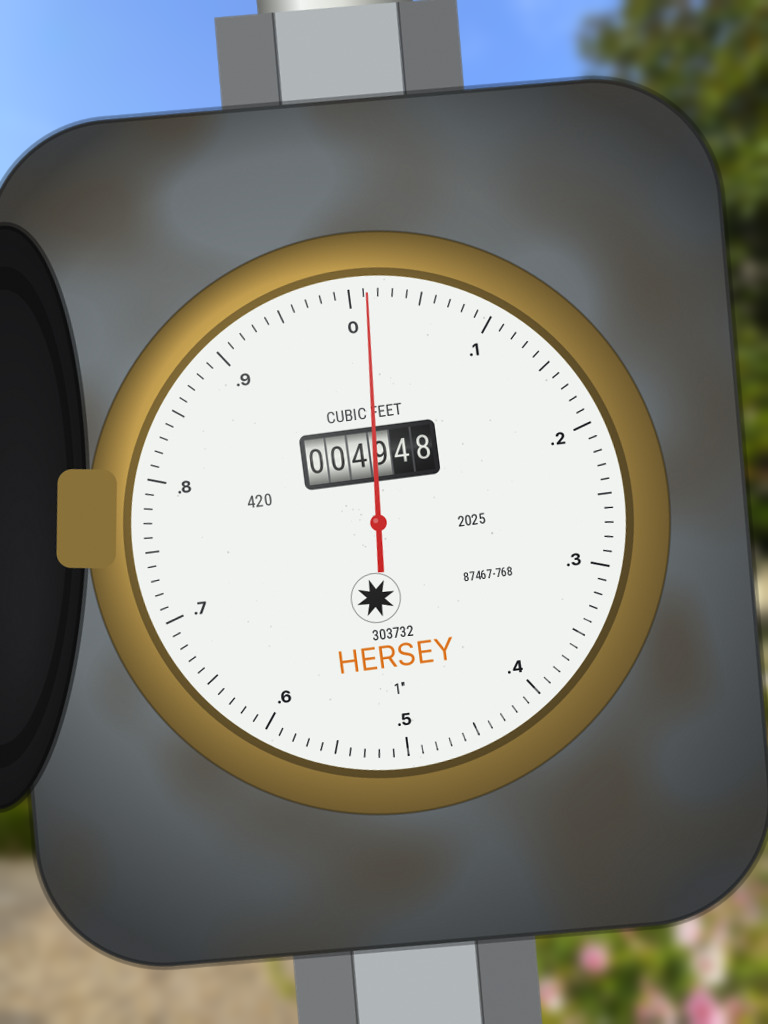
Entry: 4948.01ft³
